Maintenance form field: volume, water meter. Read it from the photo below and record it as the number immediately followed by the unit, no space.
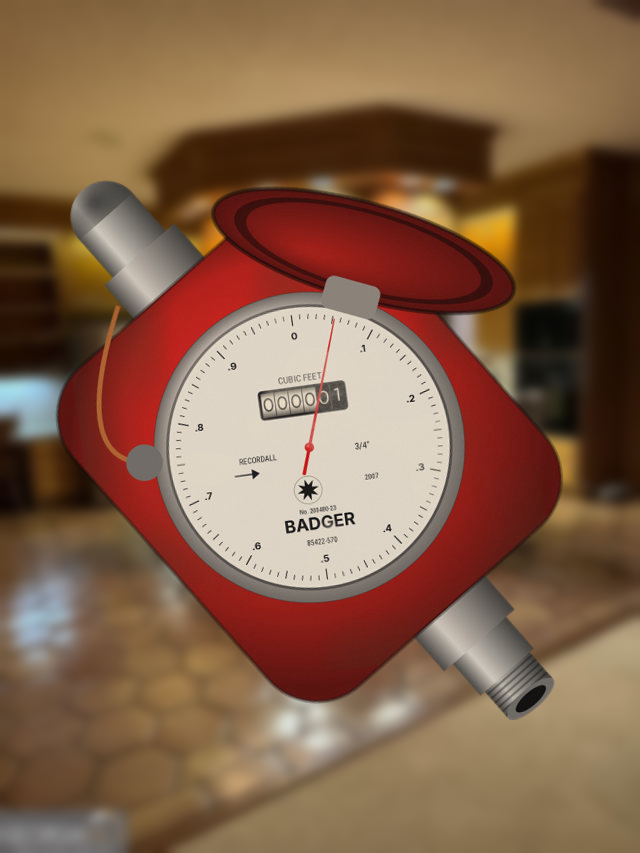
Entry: 1.05ft³
